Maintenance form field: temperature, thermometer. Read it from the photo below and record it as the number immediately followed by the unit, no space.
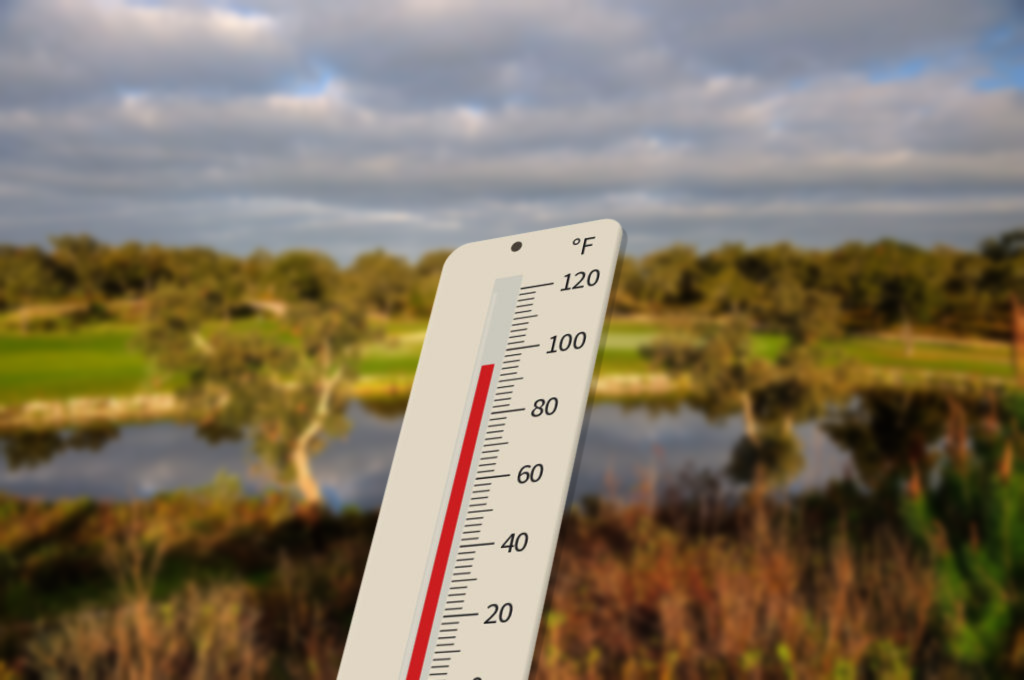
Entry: 96°F
